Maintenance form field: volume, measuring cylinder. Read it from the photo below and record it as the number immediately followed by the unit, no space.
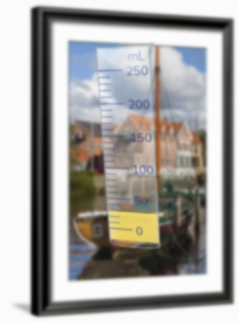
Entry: 30mL
